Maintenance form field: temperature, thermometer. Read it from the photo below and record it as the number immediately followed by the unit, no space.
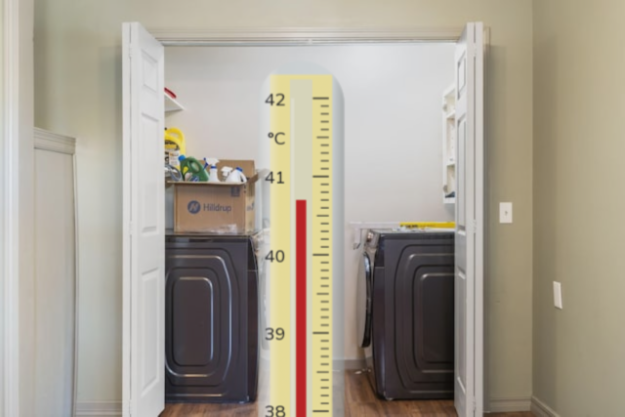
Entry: 40.7°C
